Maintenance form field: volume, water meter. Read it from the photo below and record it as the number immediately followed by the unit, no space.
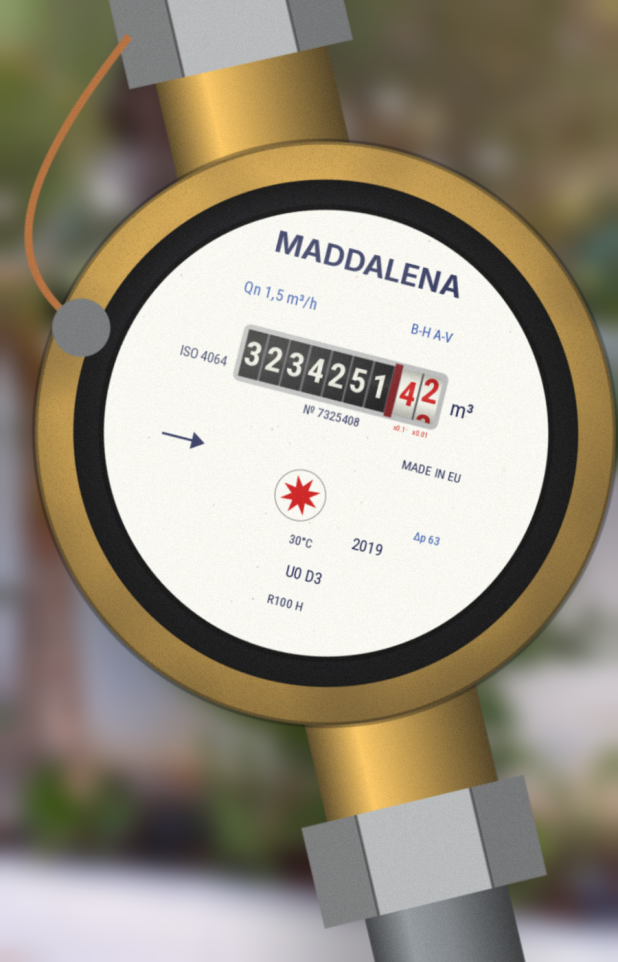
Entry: 3234251.42m³
